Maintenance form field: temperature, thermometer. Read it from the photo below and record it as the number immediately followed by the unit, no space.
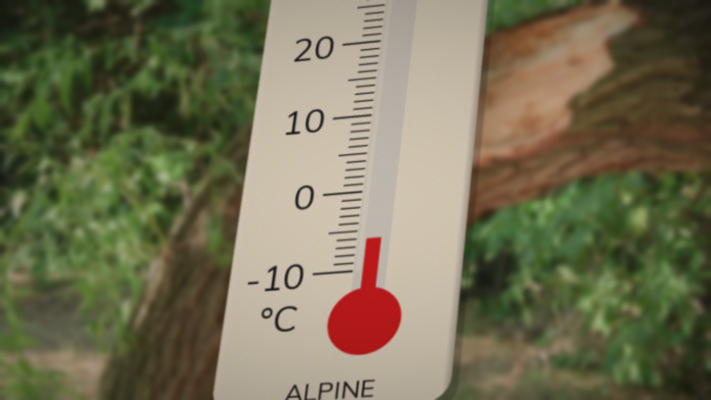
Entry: -6°C
